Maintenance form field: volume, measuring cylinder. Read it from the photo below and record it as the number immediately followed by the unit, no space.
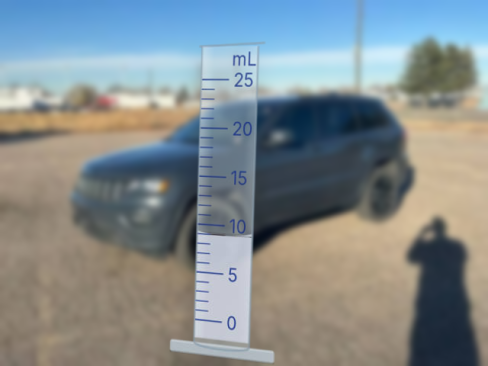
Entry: 9mL
